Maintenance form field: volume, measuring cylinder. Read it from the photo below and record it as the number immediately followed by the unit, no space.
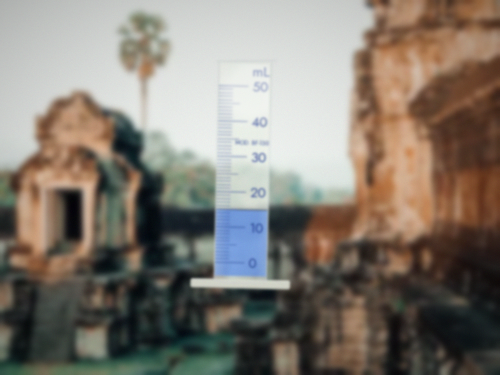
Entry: 15mL
